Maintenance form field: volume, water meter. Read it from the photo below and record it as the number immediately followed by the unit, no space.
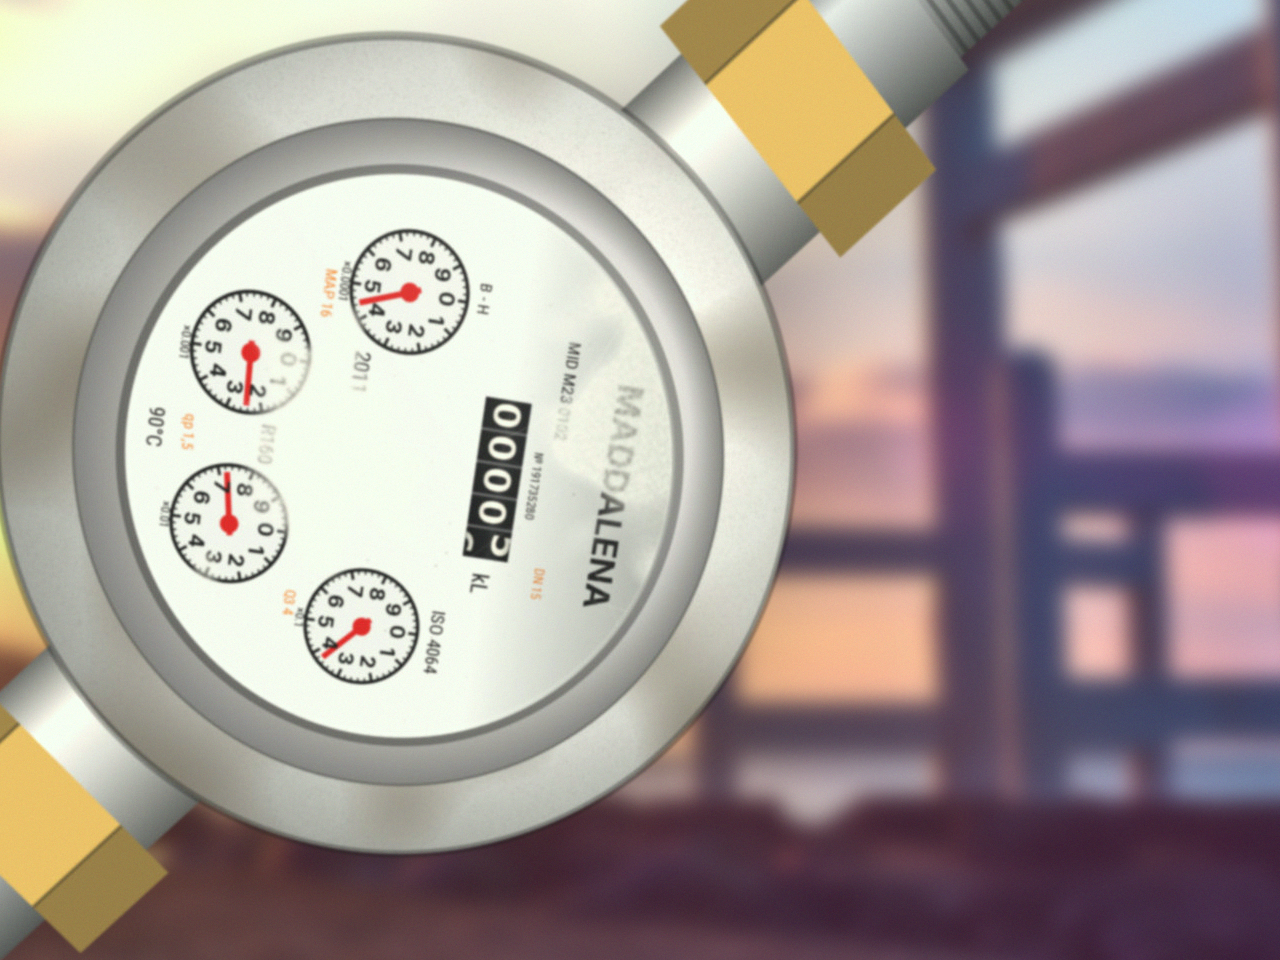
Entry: 5.3724kL
